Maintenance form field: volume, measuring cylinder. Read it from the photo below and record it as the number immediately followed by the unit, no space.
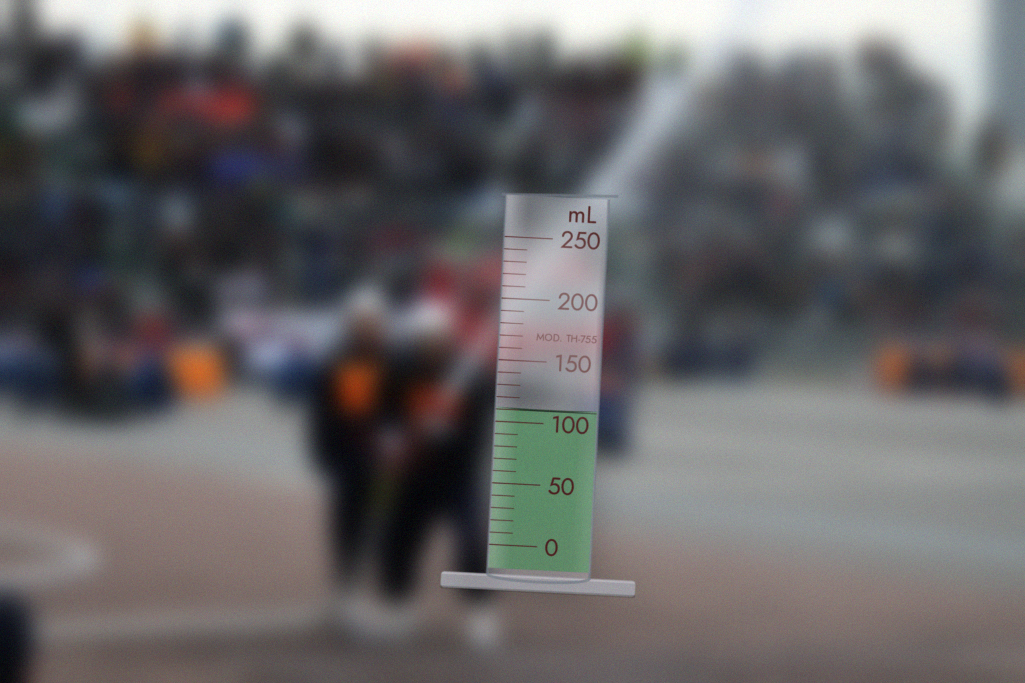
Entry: 110mL
